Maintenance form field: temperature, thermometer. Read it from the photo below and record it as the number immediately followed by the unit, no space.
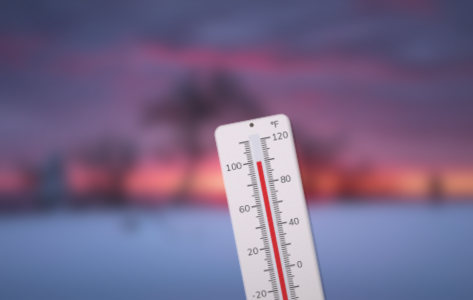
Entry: 100°F
